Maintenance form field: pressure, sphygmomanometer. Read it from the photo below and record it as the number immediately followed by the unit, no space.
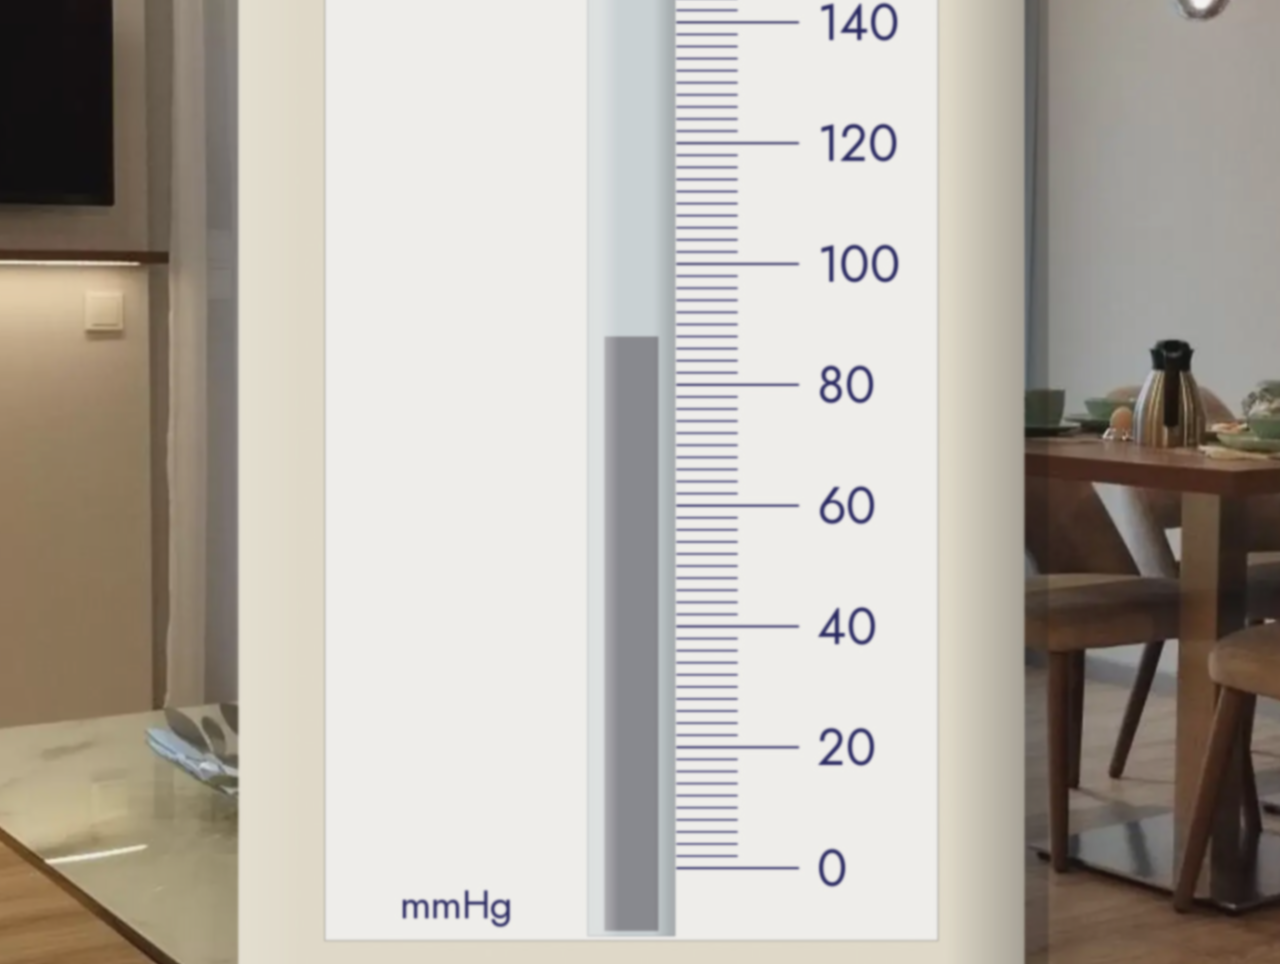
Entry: 88mmHg
